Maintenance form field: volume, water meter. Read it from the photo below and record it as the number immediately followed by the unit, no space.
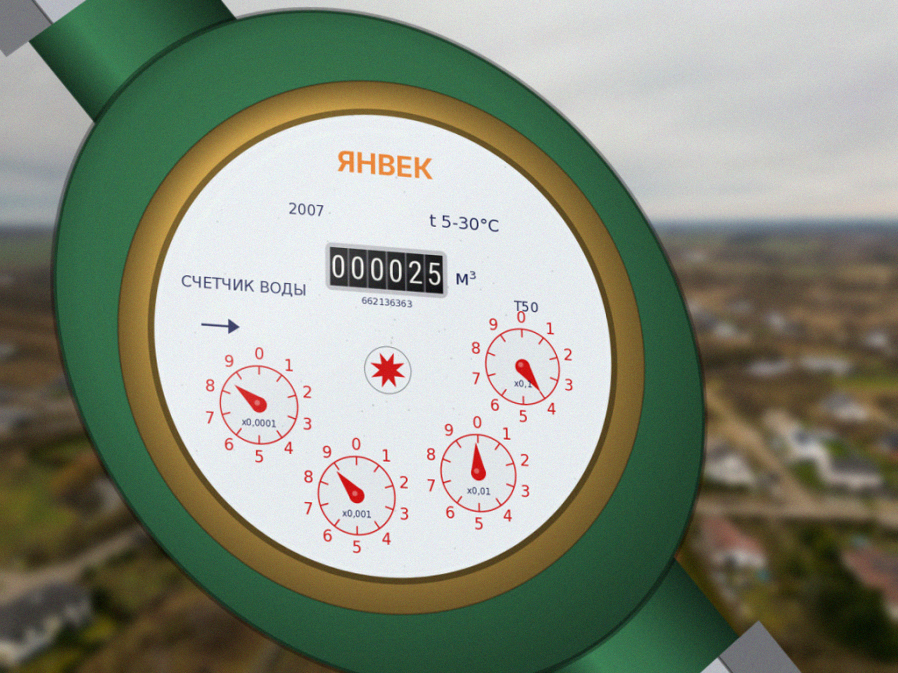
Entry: 25.3988m³
